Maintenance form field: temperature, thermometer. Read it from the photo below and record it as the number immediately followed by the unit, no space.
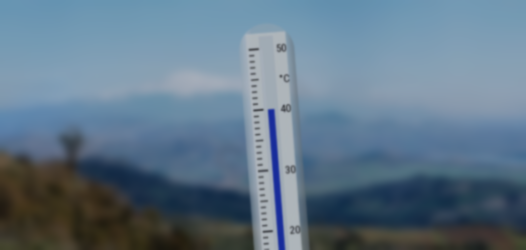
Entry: 40°C
